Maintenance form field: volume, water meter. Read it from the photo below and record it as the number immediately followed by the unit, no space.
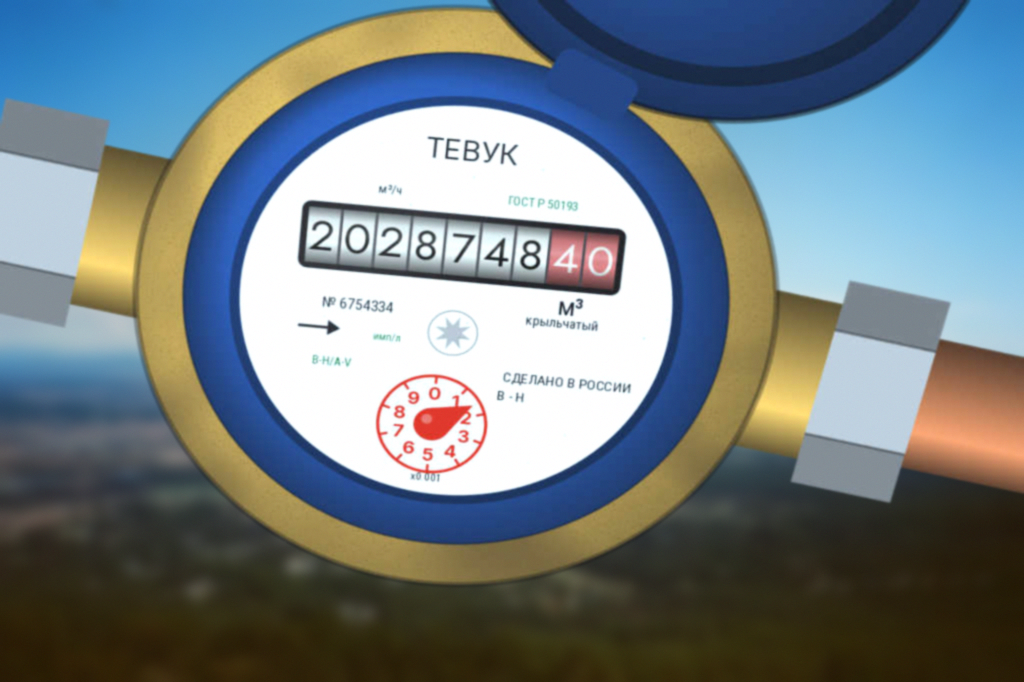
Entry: 2028748.401m³
